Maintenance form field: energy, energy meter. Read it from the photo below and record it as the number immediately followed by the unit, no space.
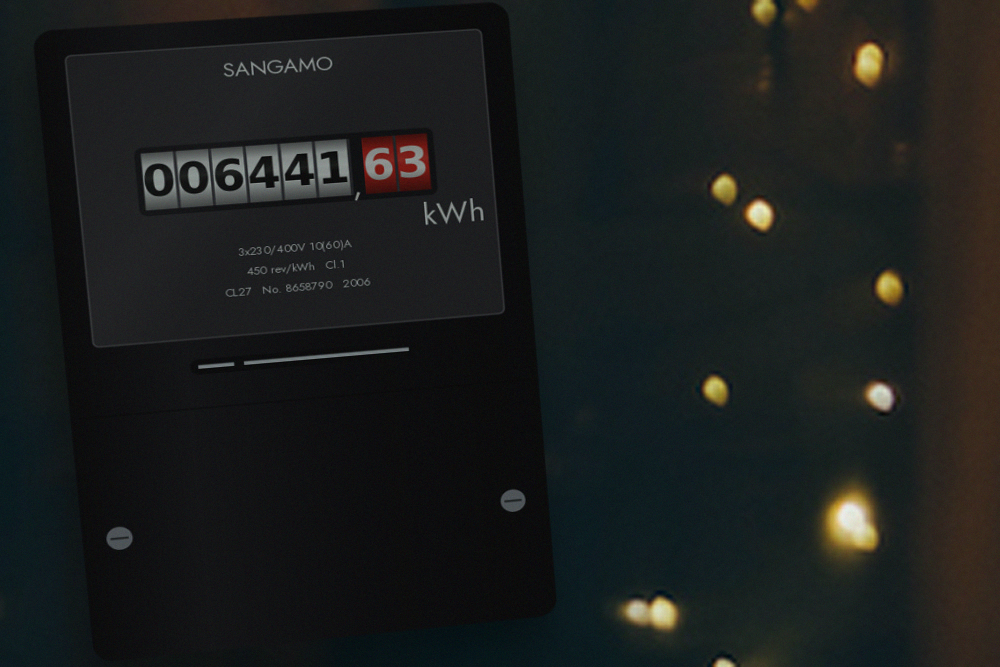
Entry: 6441.63kWh
